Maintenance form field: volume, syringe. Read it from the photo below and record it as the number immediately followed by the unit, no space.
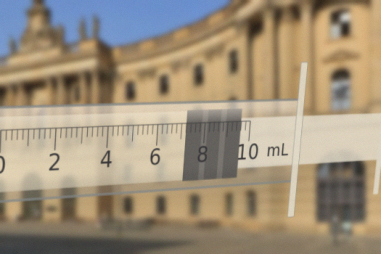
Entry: 7.2mL
